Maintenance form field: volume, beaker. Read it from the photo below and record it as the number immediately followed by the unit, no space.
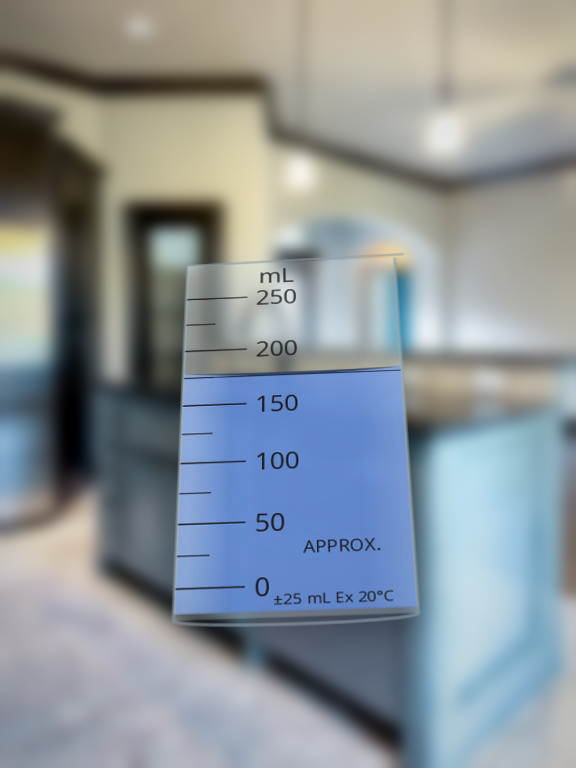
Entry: 175mL
